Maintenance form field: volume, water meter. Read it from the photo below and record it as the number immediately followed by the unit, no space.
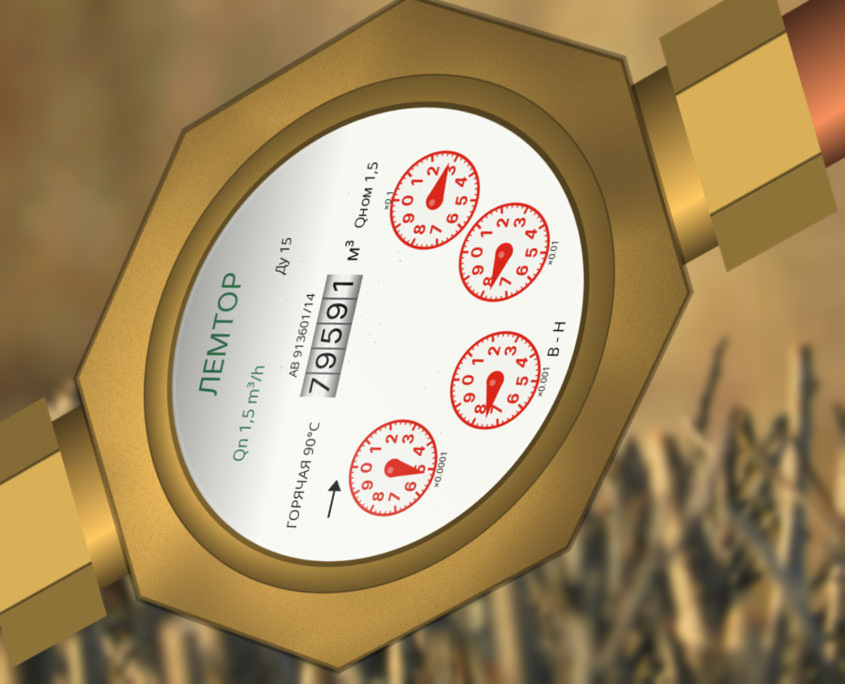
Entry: 79591.2775m³
